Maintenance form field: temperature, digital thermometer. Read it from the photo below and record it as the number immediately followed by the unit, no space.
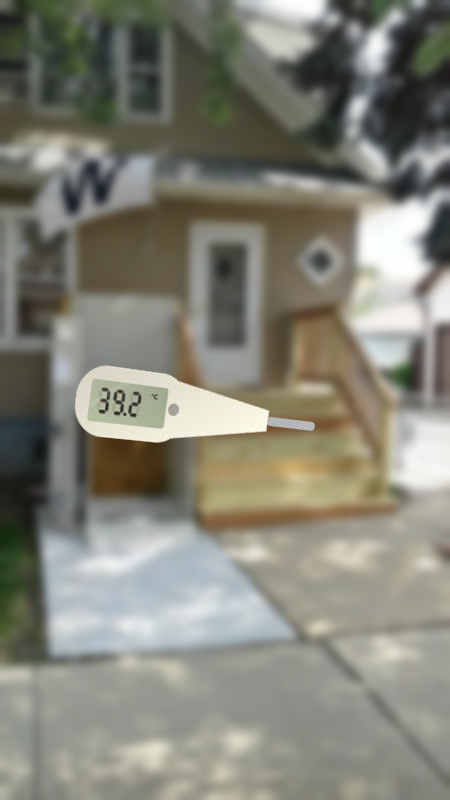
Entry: 39.2°C
